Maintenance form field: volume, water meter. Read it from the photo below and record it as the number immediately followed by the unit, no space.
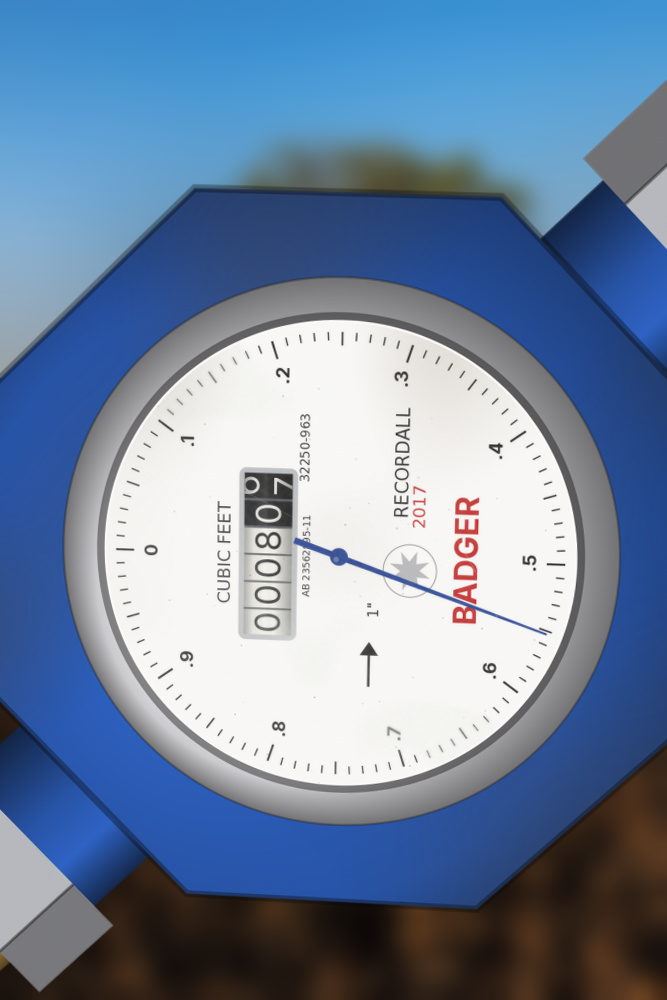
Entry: 806.55ft³
